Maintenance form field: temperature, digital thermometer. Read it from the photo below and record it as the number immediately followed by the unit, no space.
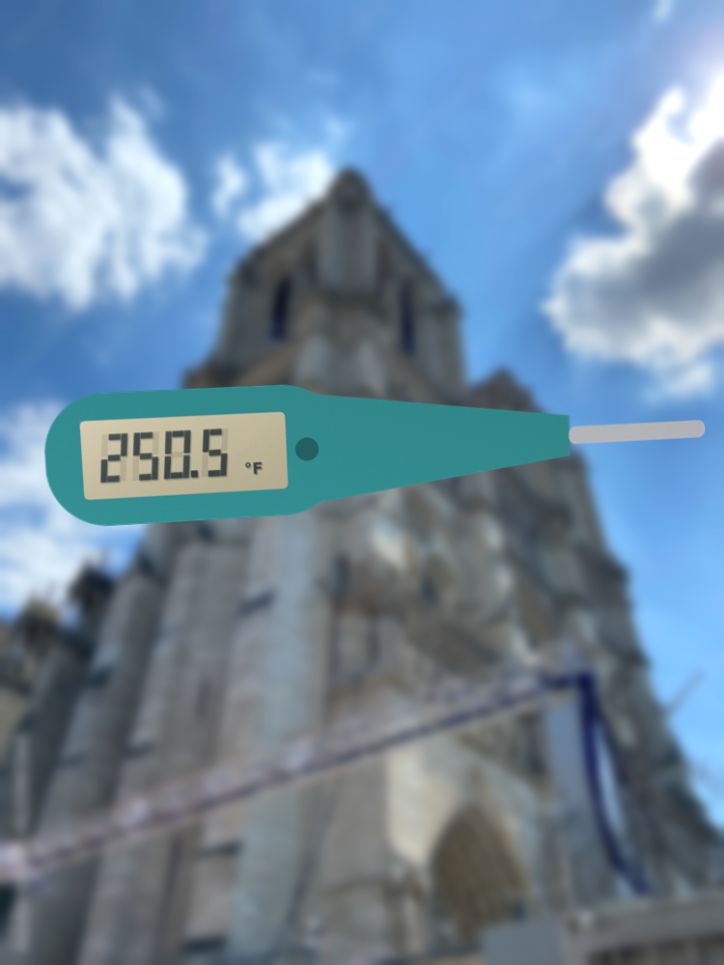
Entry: 250.5°F
